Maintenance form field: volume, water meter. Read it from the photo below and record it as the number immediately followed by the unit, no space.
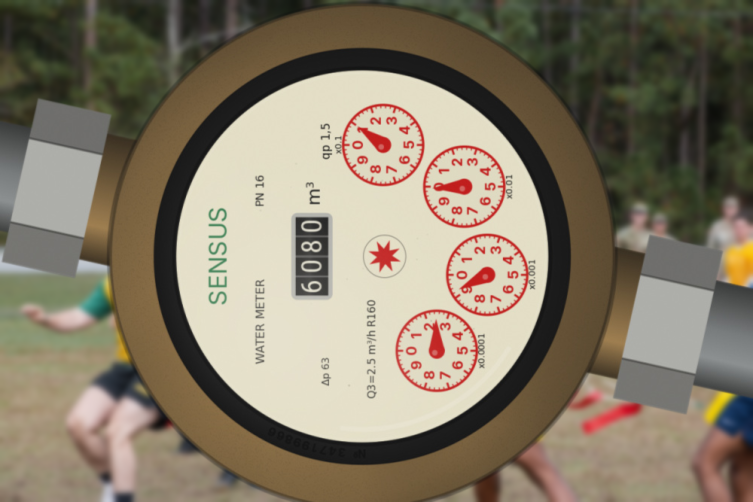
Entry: 6080.0992m³
